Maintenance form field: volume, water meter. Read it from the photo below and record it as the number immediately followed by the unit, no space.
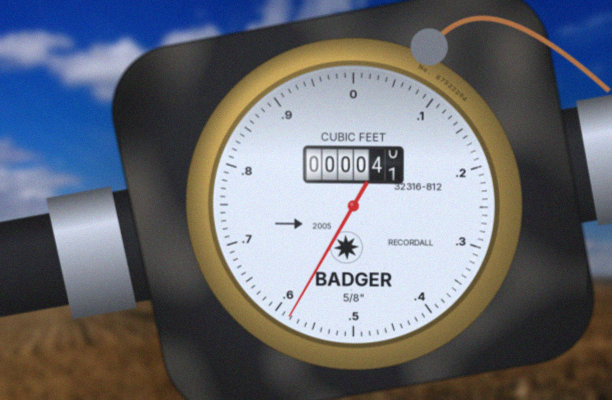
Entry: 40.58ft³
